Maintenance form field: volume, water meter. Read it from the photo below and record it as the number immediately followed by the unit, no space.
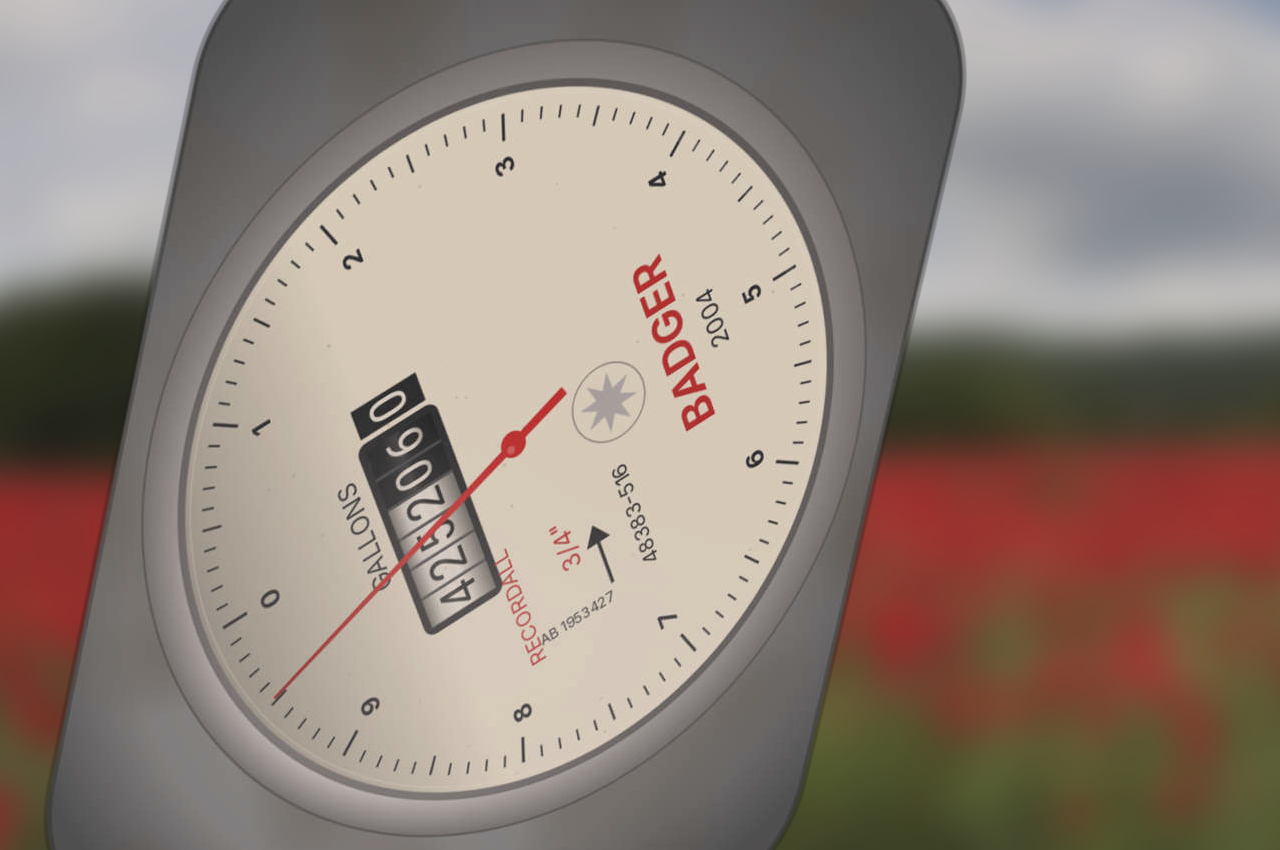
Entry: 4252059.5gal
